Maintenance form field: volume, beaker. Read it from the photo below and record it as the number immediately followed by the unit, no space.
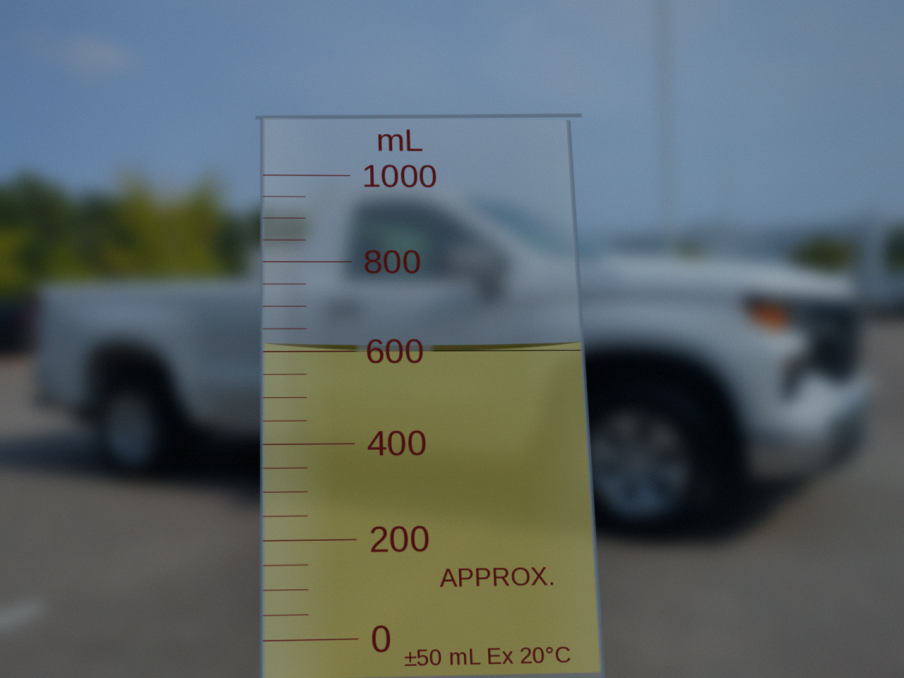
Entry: 600mL
